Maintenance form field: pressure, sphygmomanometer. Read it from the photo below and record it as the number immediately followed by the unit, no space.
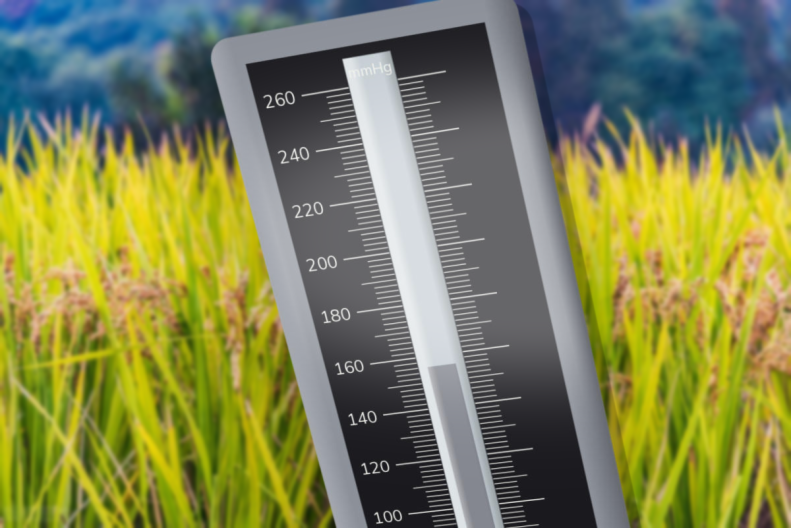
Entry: 156mmHg
